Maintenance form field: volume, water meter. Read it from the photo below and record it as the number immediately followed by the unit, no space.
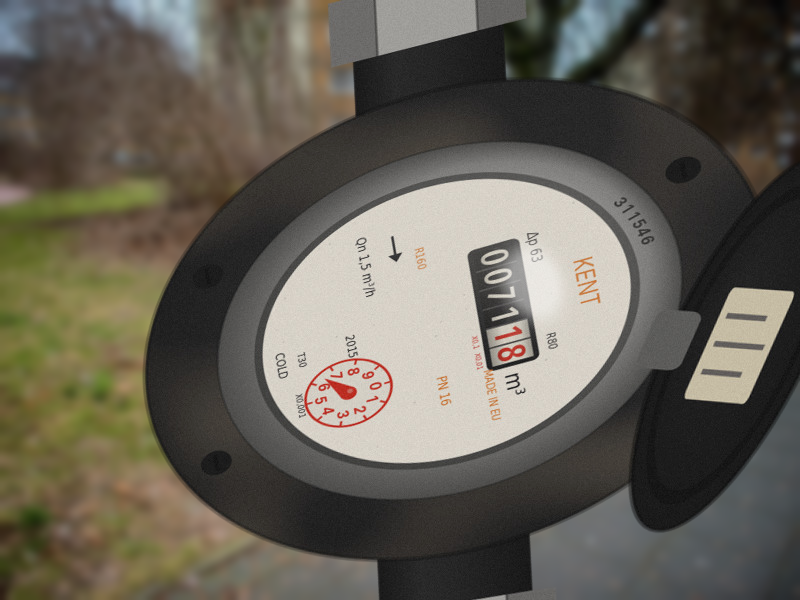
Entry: 71.186m³
